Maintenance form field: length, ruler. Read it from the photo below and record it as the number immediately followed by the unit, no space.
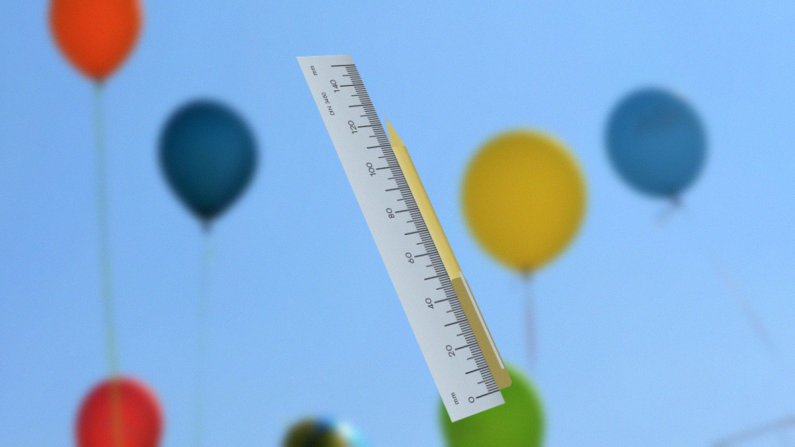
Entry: 125mm
